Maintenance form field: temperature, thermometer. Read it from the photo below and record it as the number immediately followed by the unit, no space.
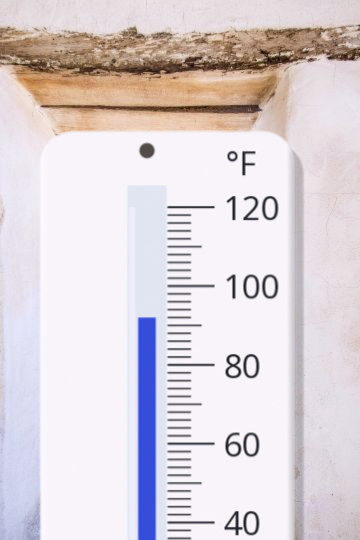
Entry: 92°F
